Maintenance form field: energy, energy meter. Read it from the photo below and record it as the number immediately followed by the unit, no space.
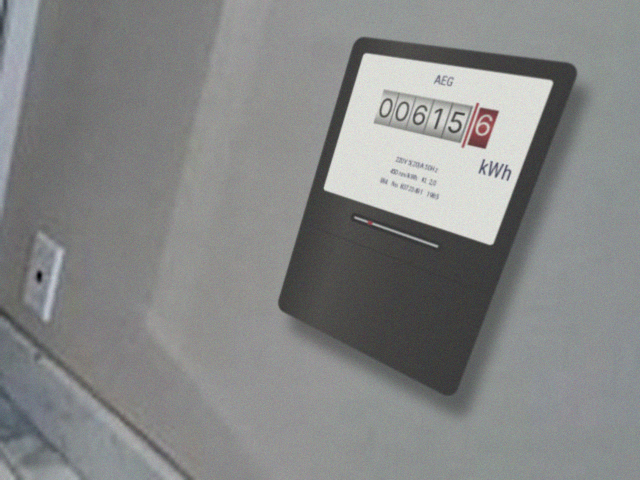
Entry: 615.6kWh
